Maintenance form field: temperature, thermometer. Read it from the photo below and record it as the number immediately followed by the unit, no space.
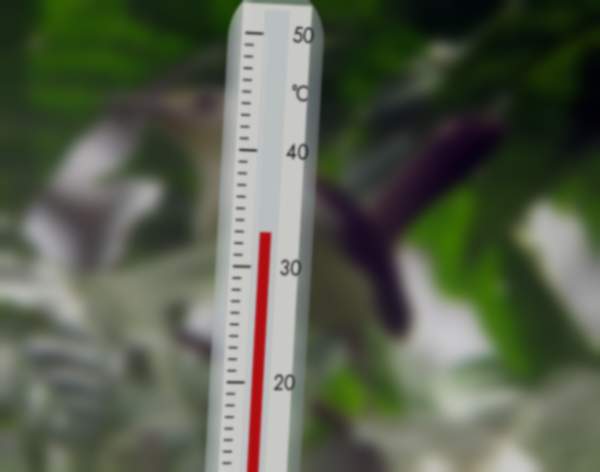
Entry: 33°C
